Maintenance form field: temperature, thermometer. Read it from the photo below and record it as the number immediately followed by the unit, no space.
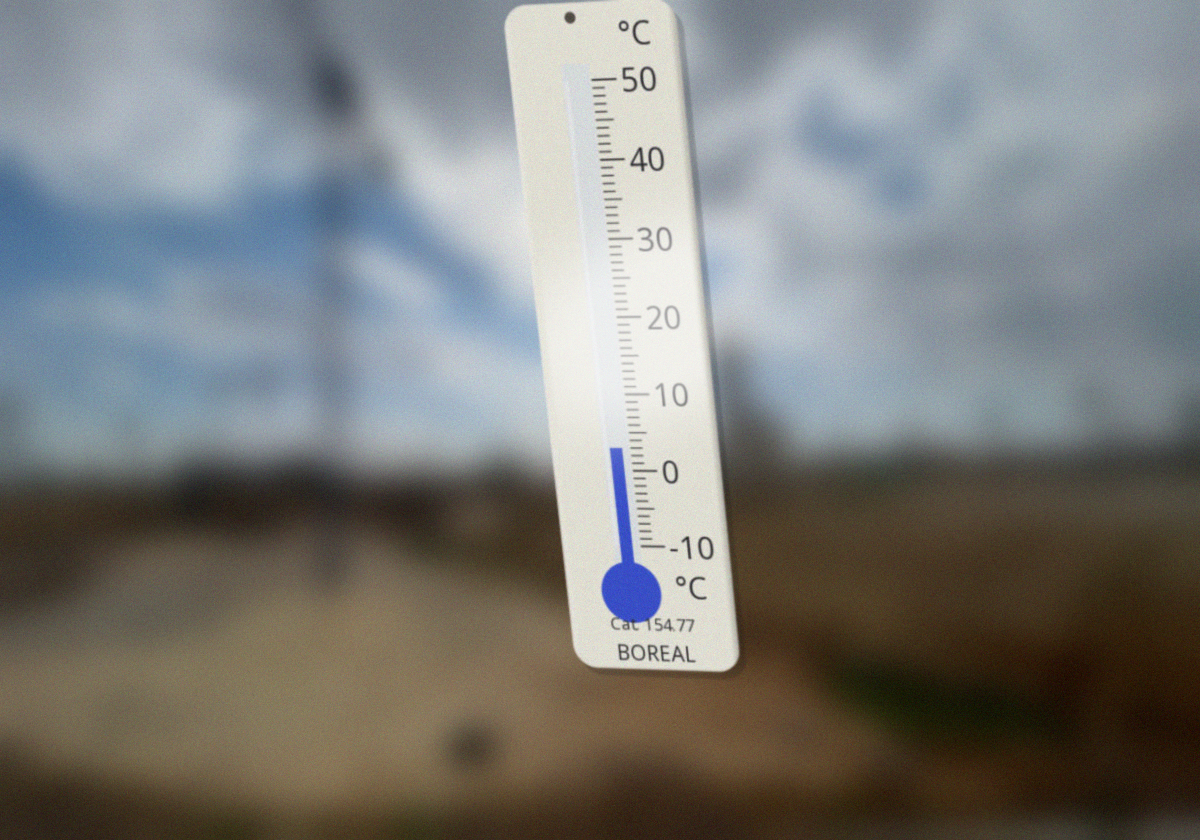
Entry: 3°C
